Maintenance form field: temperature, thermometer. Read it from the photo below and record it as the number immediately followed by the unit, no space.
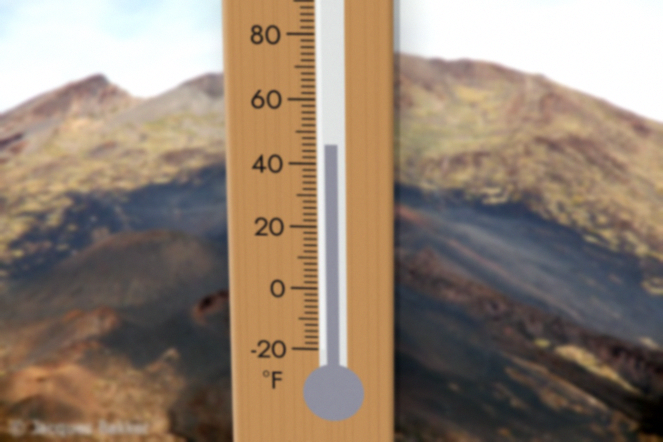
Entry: 46°F
